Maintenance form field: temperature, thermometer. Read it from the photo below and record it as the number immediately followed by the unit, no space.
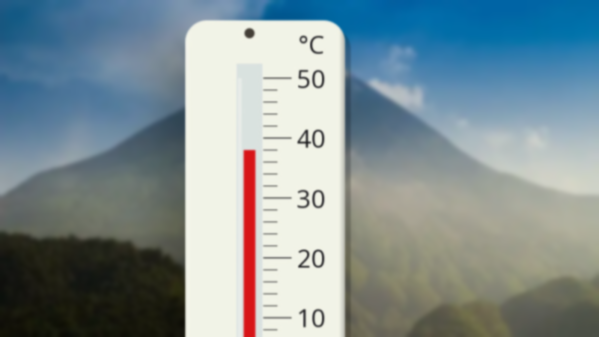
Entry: 38°C
